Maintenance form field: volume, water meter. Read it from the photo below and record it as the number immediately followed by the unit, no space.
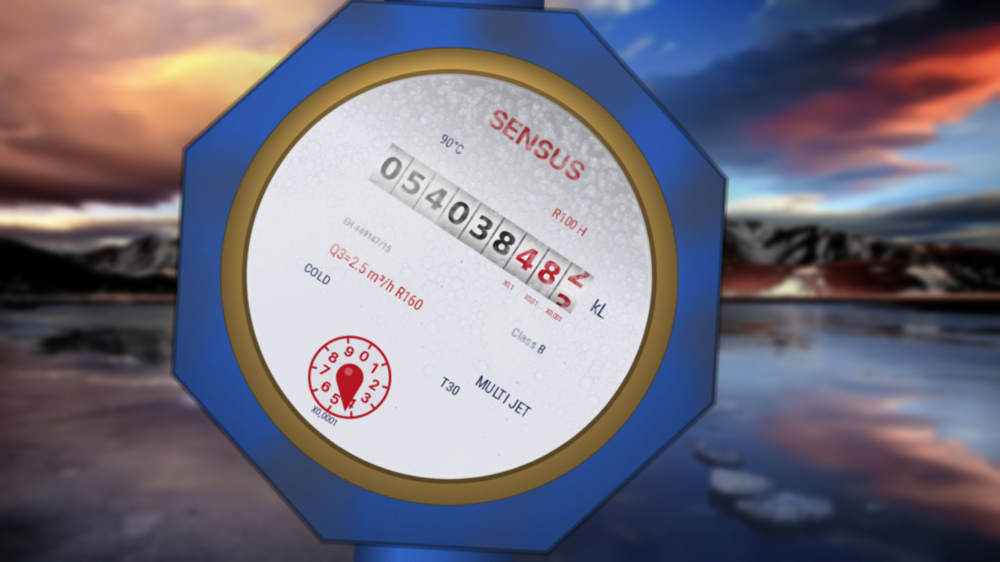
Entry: 54038.4824kL
